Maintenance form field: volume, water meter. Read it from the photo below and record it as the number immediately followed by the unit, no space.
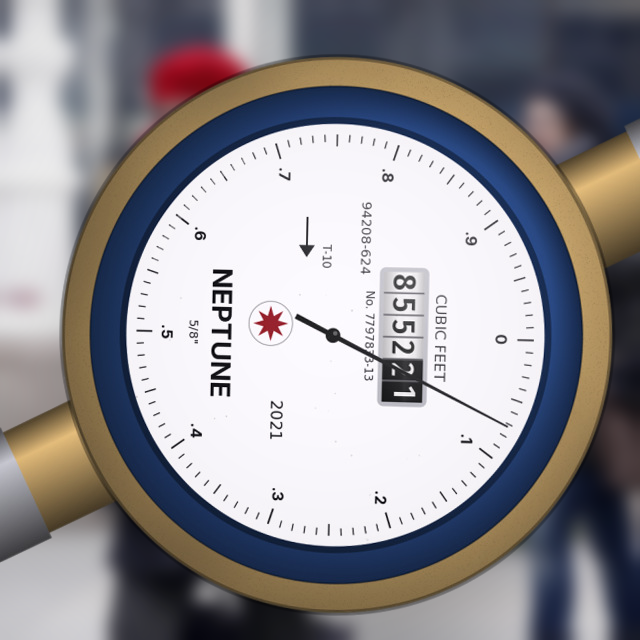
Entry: 855221.07ft³
